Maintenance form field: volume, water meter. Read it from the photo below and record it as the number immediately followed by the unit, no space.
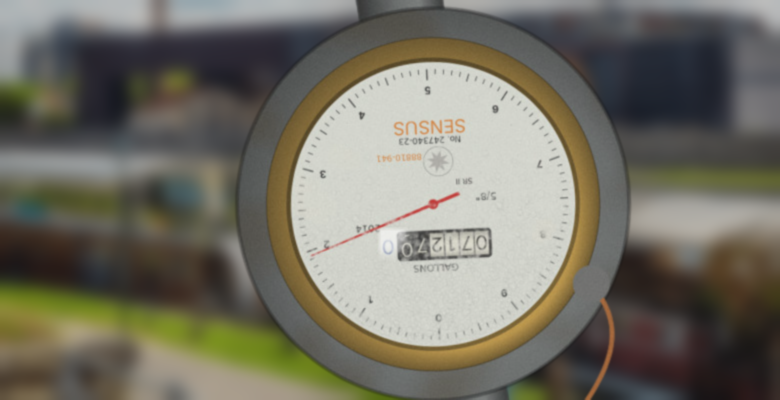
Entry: 712701.9gal
